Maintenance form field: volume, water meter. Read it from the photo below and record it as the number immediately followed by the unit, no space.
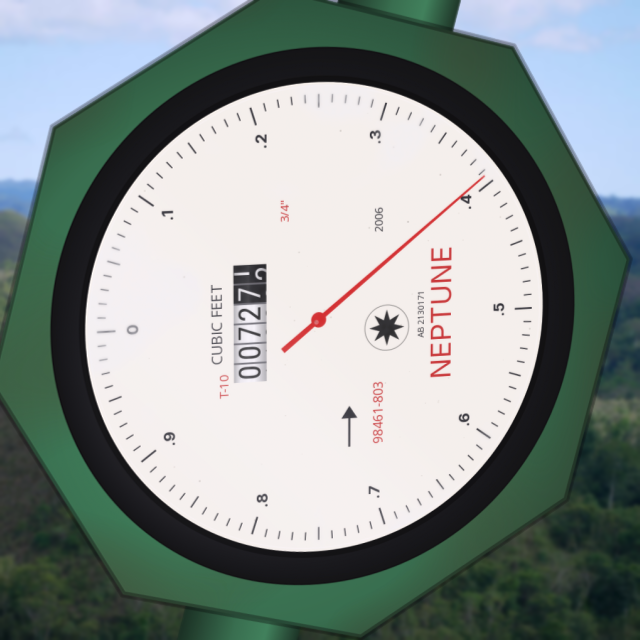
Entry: 7271.39ft³
